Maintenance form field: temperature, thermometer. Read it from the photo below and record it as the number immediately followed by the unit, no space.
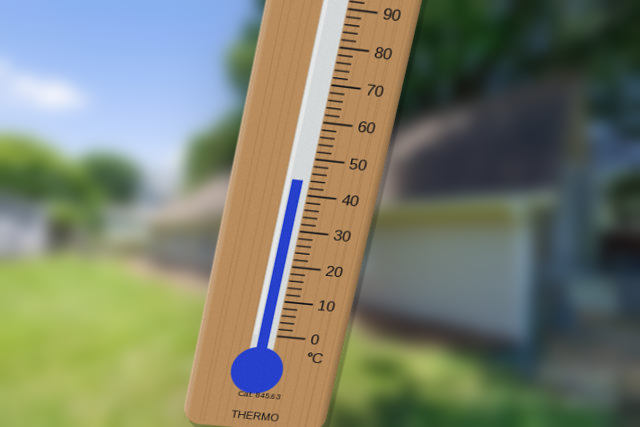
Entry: 44°C
